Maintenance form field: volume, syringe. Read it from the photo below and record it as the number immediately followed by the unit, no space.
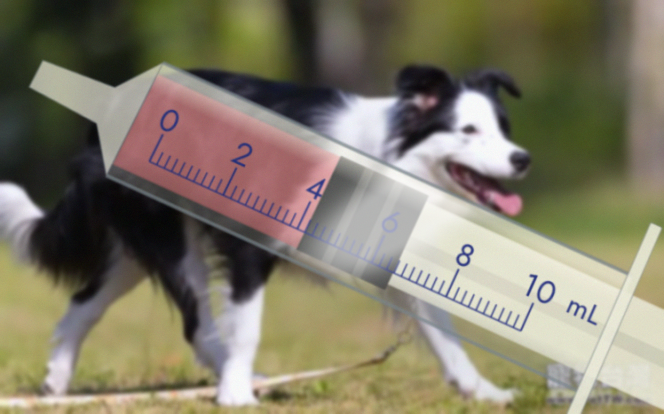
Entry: 4.2mL
